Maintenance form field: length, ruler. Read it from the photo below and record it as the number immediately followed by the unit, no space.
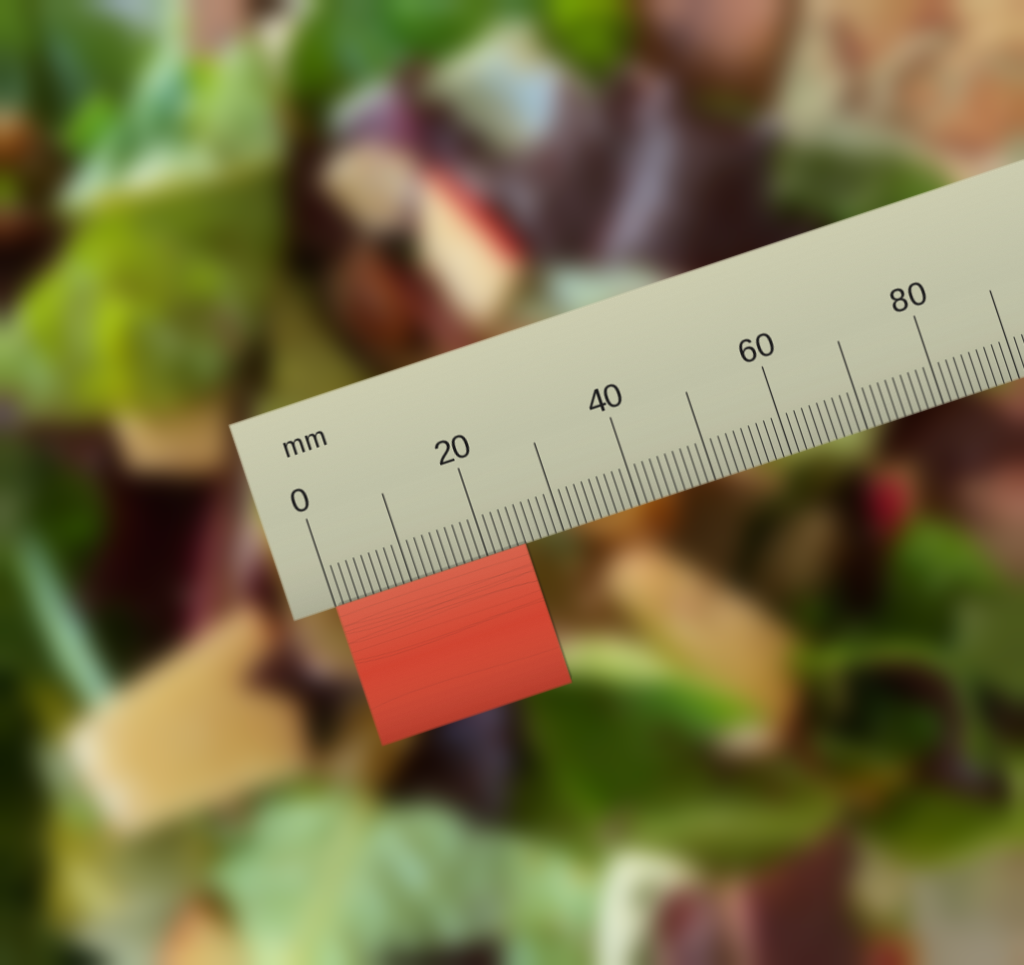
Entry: 25mm
